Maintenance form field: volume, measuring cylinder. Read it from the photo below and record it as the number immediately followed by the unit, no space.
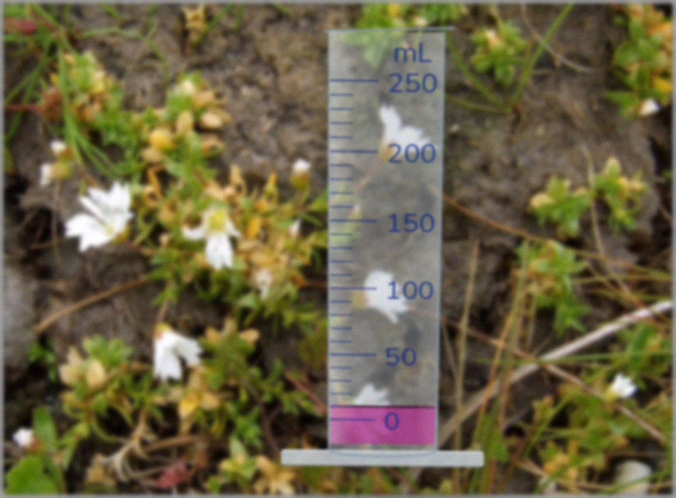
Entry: 10mL
